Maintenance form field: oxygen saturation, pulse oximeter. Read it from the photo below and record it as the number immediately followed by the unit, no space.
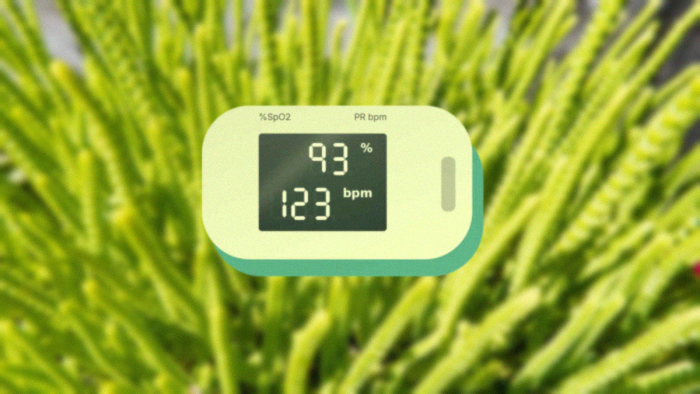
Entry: 93%
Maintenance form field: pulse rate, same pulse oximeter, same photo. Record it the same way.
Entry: 123bpm
